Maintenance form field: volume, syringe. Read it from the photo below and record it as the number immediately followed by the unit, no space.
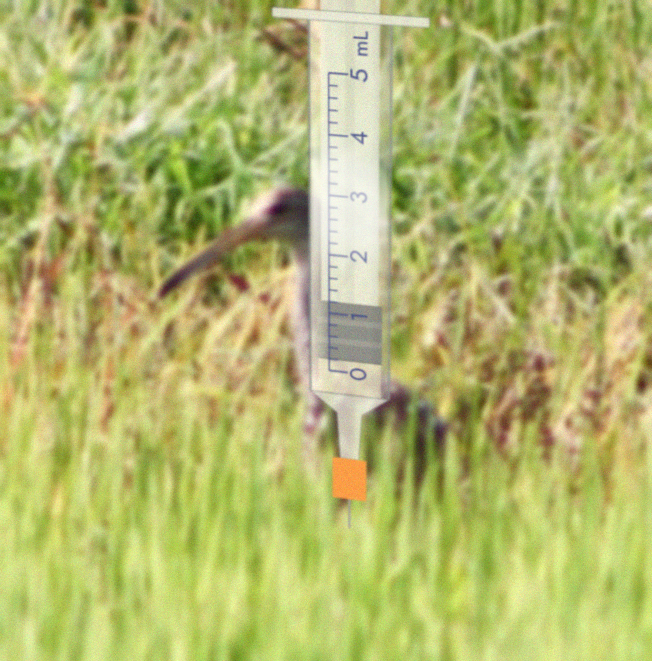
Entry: 0.2mL
